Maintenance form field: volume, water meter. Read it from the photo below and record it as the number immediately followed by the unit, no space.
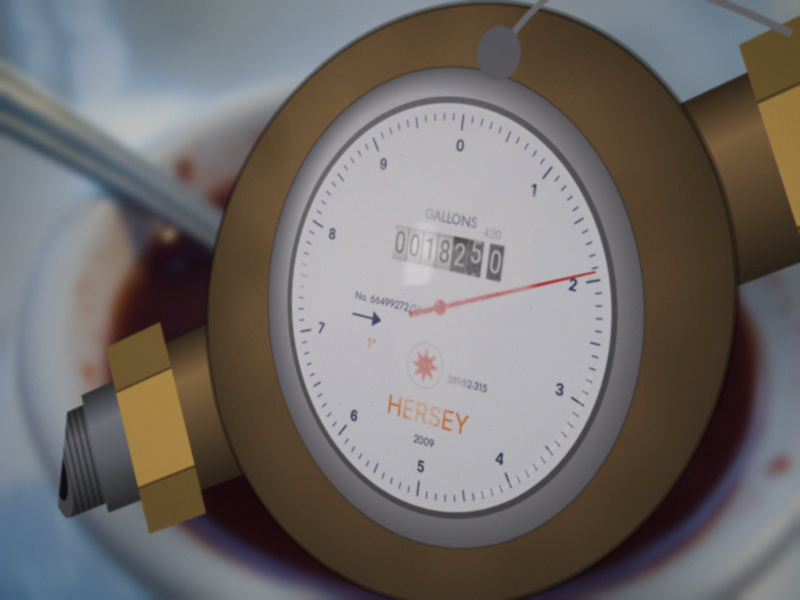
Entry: 18251.9gal
